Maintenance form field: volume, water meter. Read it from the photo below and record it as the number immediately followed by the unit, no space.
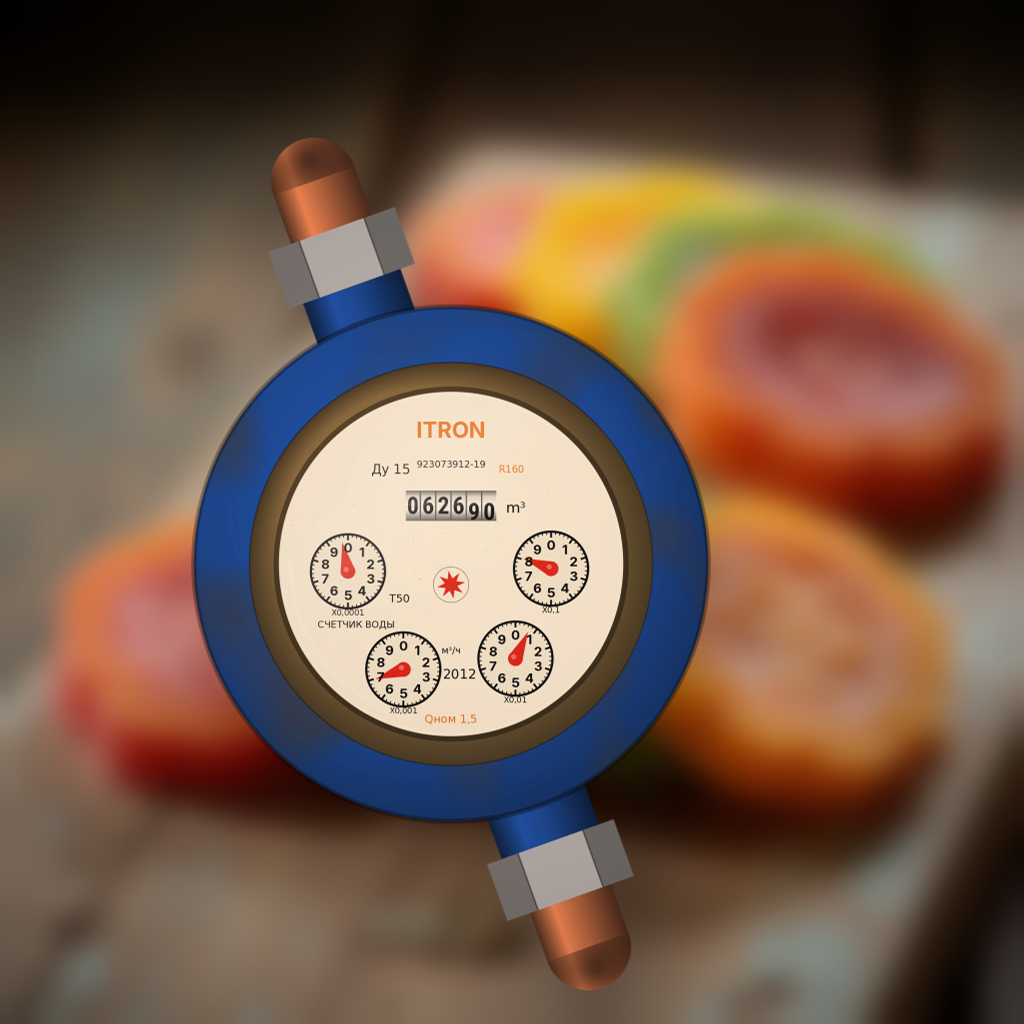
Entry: 62689.8069m³
